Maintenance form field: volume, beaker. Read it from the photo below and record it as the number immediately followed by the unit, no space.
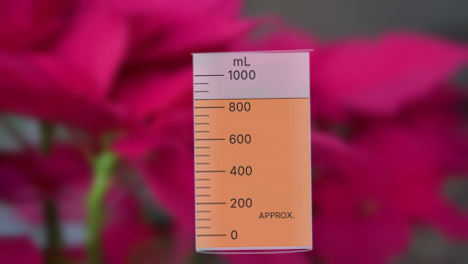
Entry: 850mL
